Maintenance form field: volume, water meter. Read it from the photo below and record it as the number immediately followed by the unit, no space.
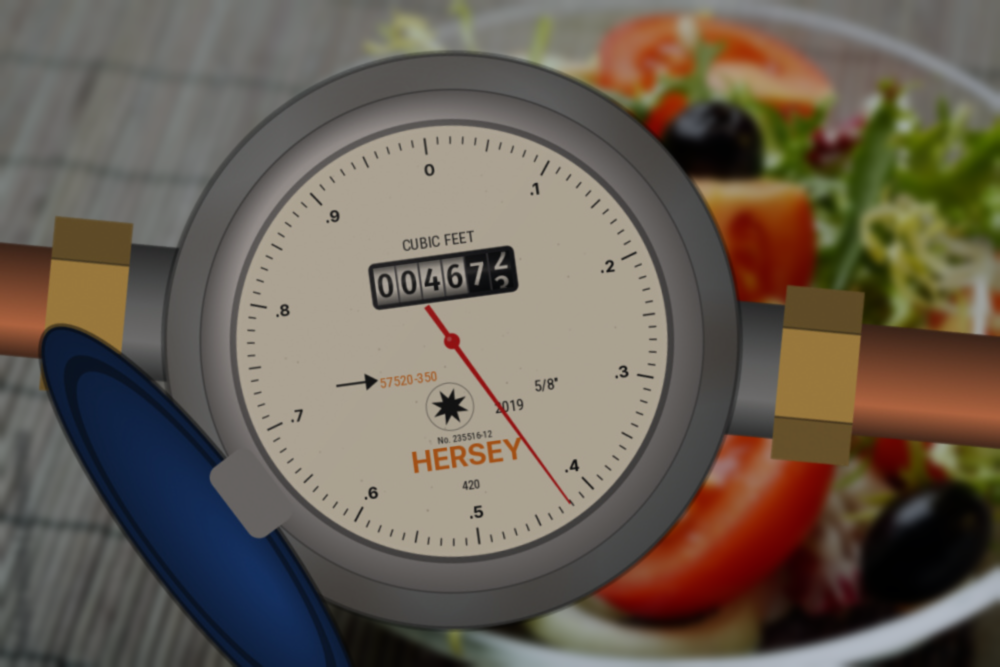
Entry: 4672.42ft³
